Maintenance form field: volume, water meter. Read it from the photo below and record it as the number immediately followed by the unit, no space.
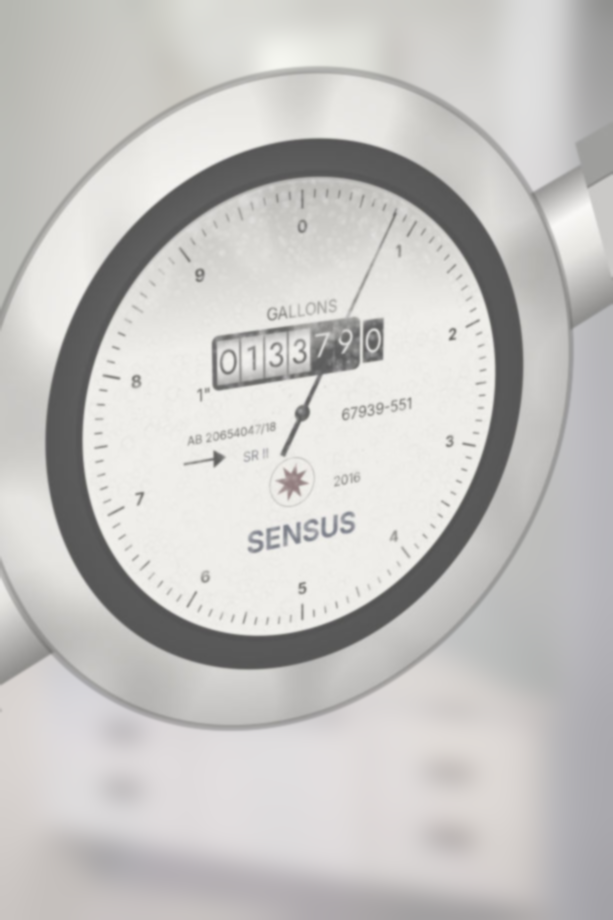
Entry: 133790.8gal
